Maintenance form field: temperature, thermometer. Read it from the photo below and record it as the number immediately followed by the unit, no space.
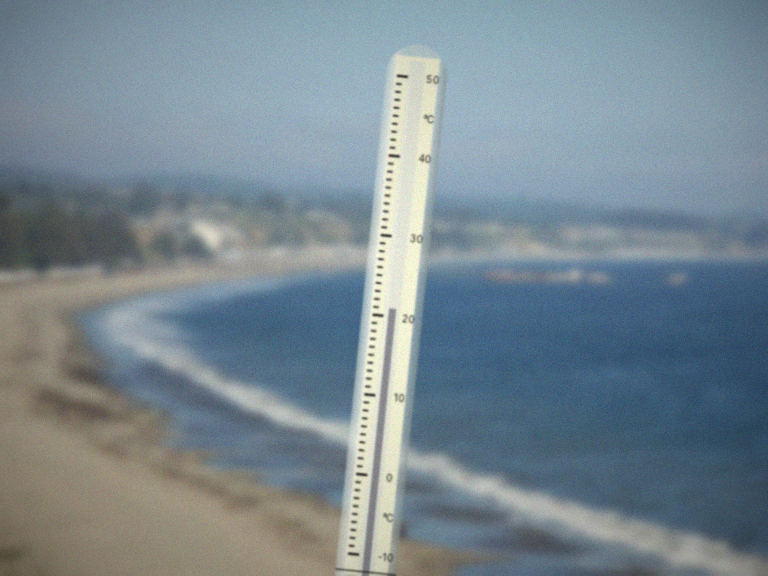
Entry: 21°C
